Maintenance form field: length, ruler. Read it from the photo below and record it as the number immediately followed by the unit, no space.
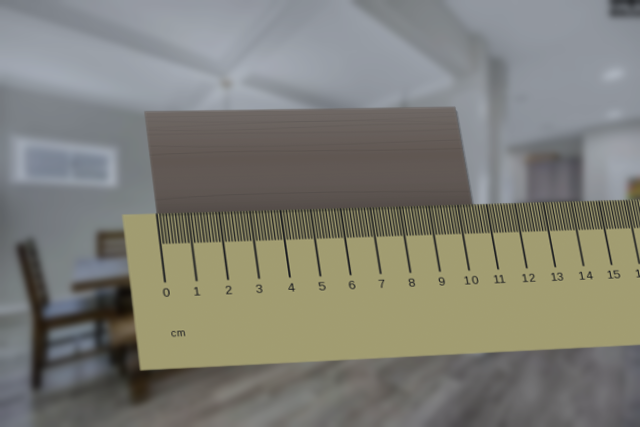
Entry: 10.5cm
